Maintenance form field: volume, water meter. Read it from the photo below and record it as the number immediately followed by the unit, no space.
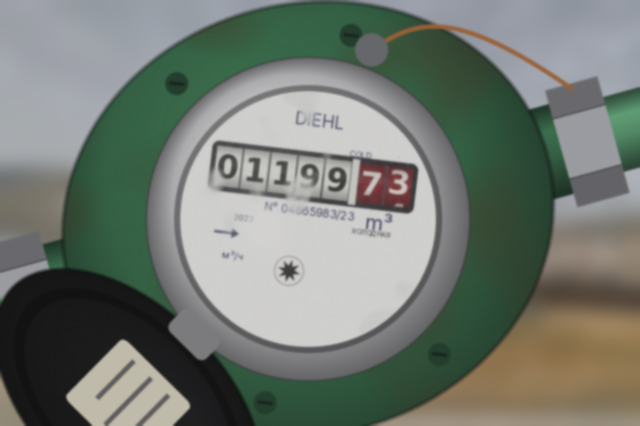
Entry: 1199.73m³
